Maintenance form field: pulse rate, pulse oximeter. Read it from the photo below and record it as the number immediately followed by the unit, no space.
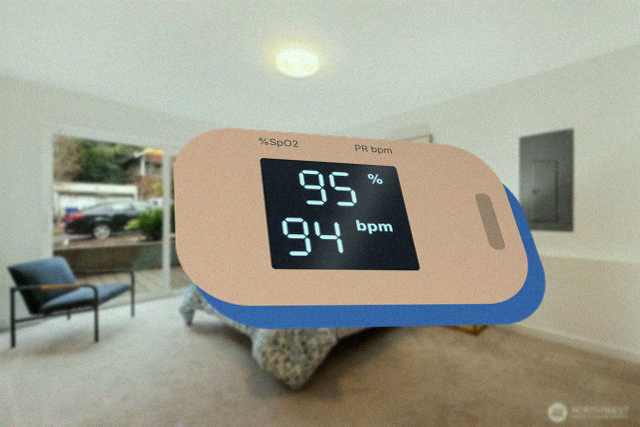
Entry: 94bpm
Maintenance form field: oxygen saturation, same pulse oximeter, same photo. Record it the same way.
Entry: 95%
